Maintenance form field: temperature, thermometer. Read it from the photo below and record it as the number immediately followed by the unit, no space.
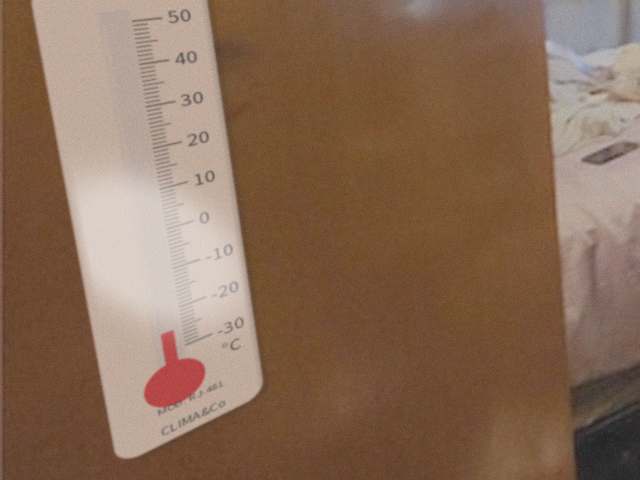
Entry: -25°C
